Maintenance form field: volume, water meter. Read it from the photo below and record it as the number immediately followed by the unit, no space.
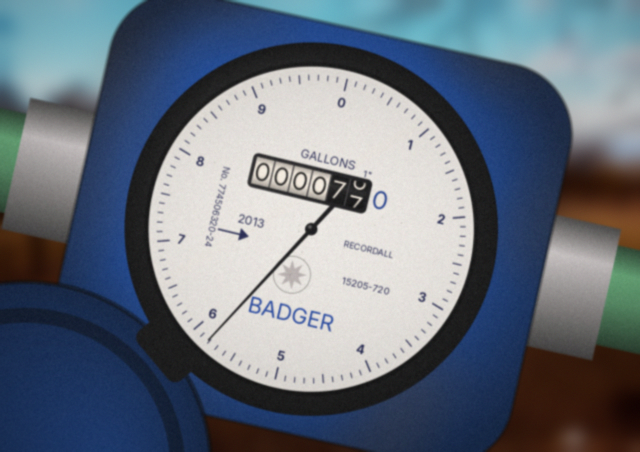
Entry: 765.8gal
